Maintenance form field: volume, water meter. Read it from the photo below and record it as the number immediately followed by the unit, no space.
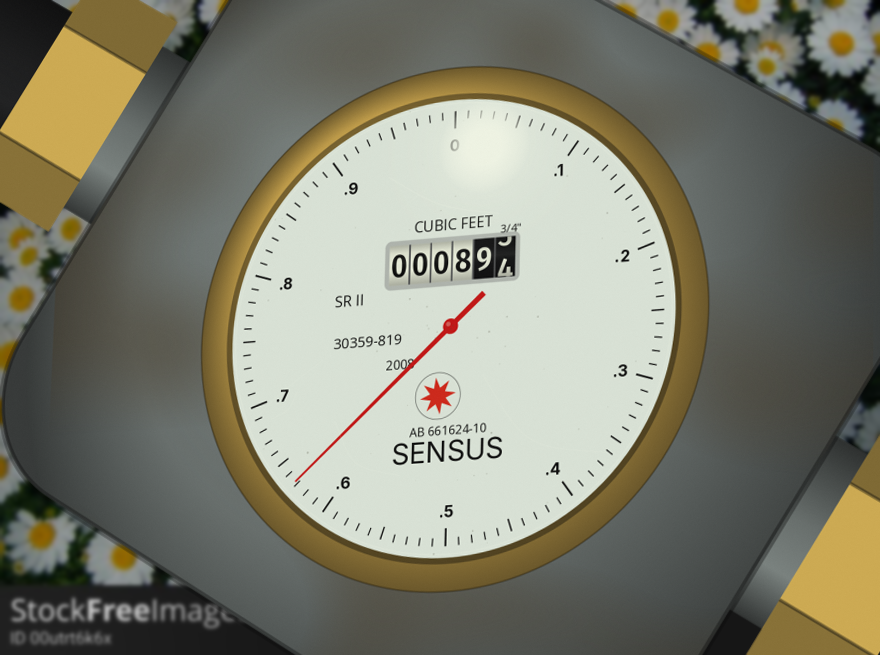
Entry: 893.63ft³
